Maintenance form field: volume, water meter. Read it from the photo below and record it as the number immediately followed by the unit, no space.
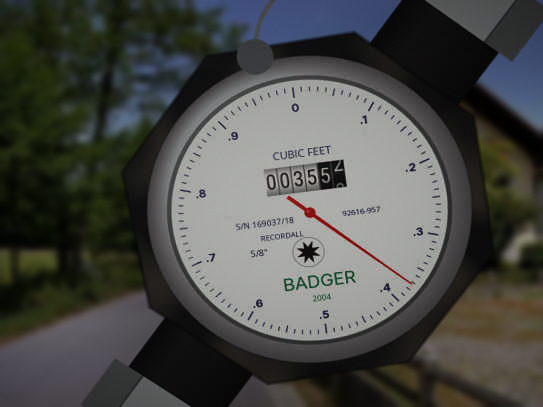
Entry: 3552.37ft³
